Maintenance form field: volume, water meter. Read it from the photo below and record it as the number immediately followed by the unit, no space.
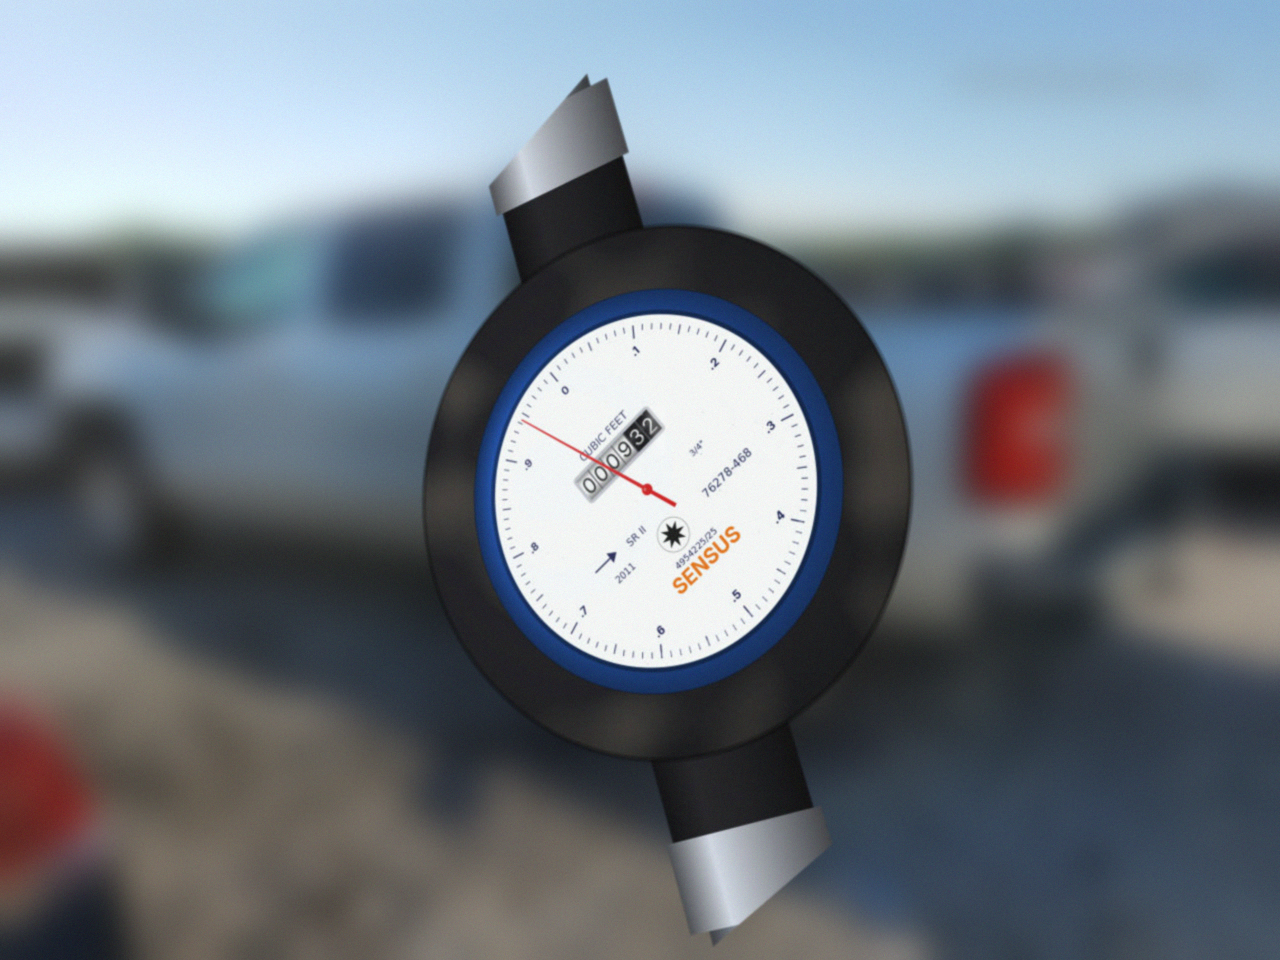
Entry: 931.94ft³
